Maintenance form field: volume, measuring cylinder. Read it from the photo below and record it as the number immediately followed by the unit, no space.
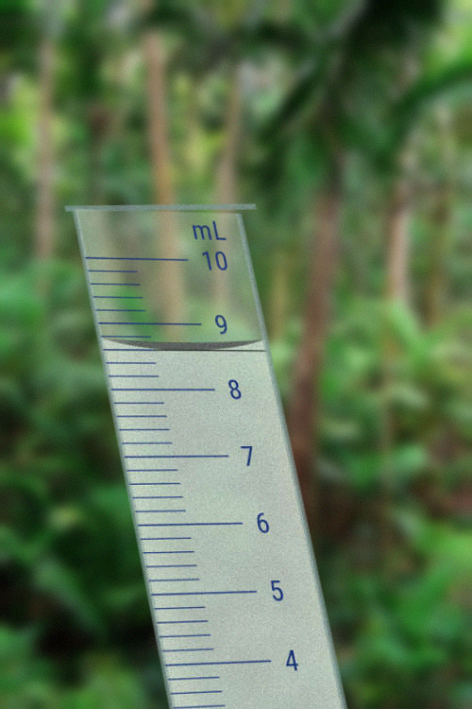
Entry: 8.6mL
